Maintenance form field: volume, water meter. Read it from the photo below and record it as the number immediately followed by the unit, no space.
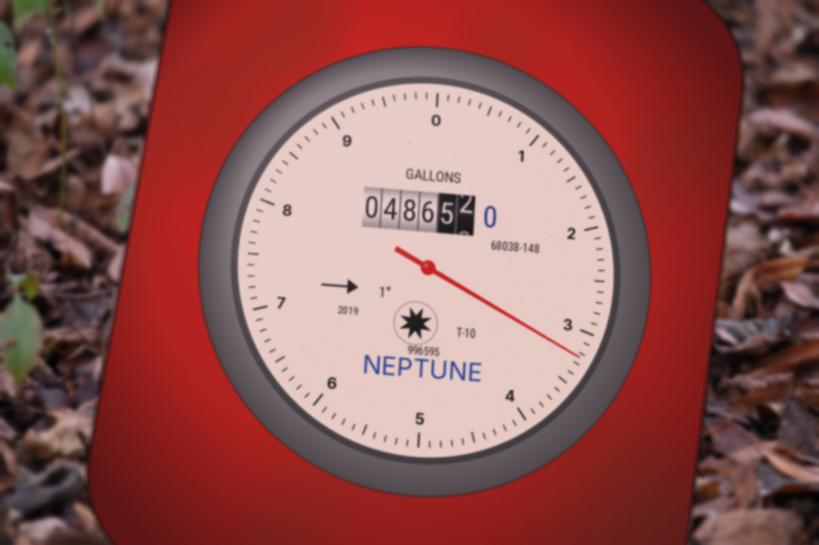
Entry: 486523.2gal
